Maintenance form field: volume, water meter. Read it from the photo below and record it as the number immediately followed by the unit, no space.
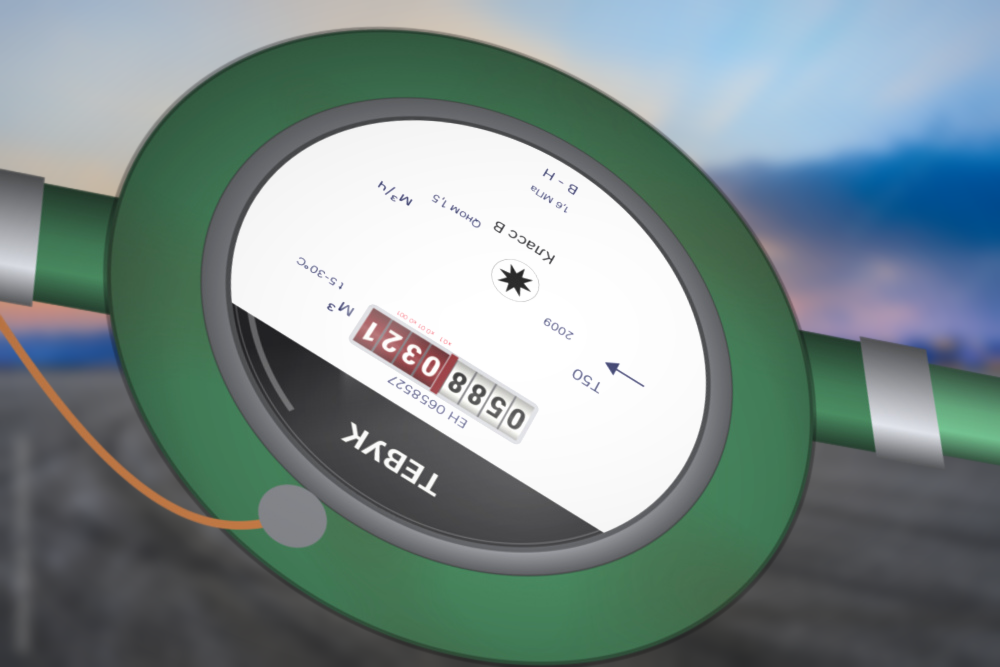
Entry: 588.0321m³
